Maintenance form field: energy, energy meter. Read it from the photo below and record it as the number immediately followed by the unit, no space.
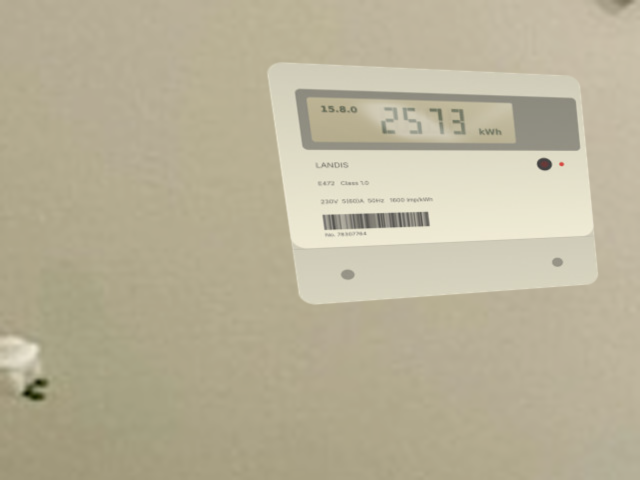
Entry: 2573kWh
